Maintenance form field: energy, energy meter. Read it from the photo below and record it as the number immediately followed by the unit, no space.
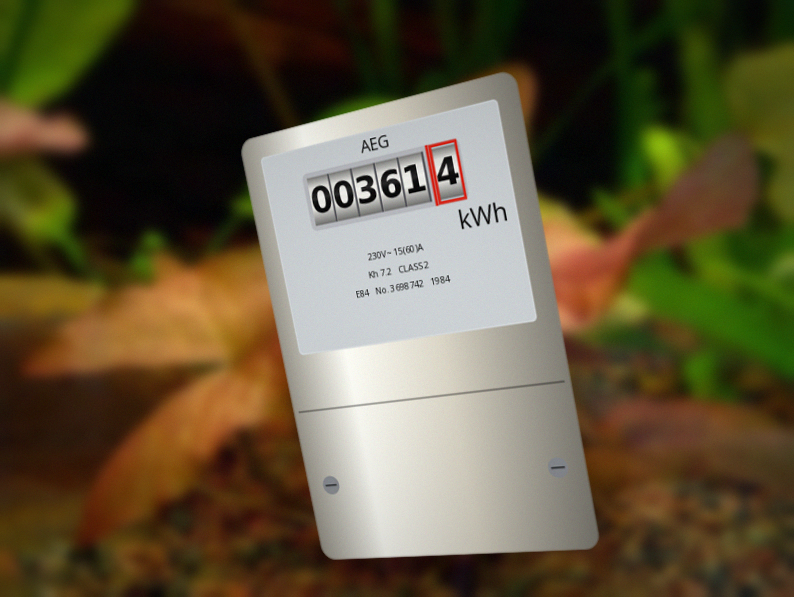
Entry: 361.4kWh
